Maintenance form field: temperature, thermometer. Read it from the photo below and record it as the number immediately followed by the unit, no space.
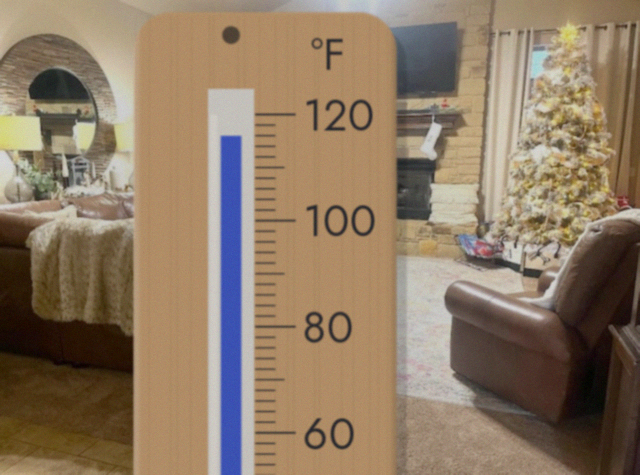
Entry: 116°F
